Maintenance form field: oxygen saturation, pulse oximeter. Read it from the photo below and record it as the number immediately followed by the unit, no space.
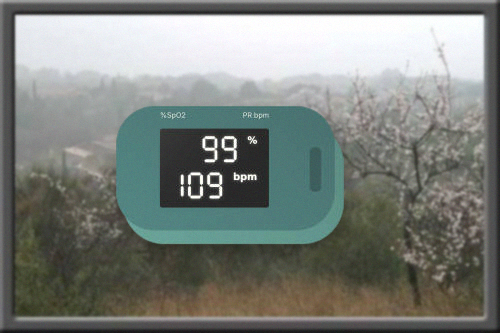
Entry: 99%
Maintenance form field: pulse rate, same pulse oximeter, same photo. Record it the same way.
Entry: 109bpm
